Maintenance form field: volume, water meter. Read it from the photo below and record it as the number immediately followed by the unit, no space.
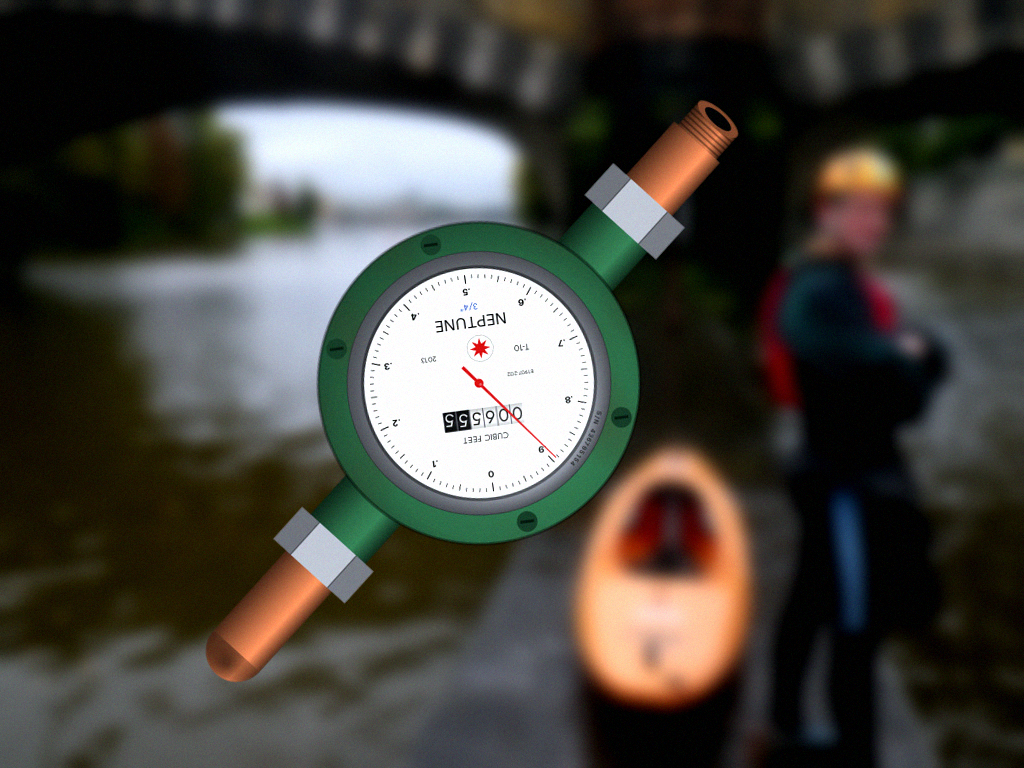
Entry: 6554.89ft³
